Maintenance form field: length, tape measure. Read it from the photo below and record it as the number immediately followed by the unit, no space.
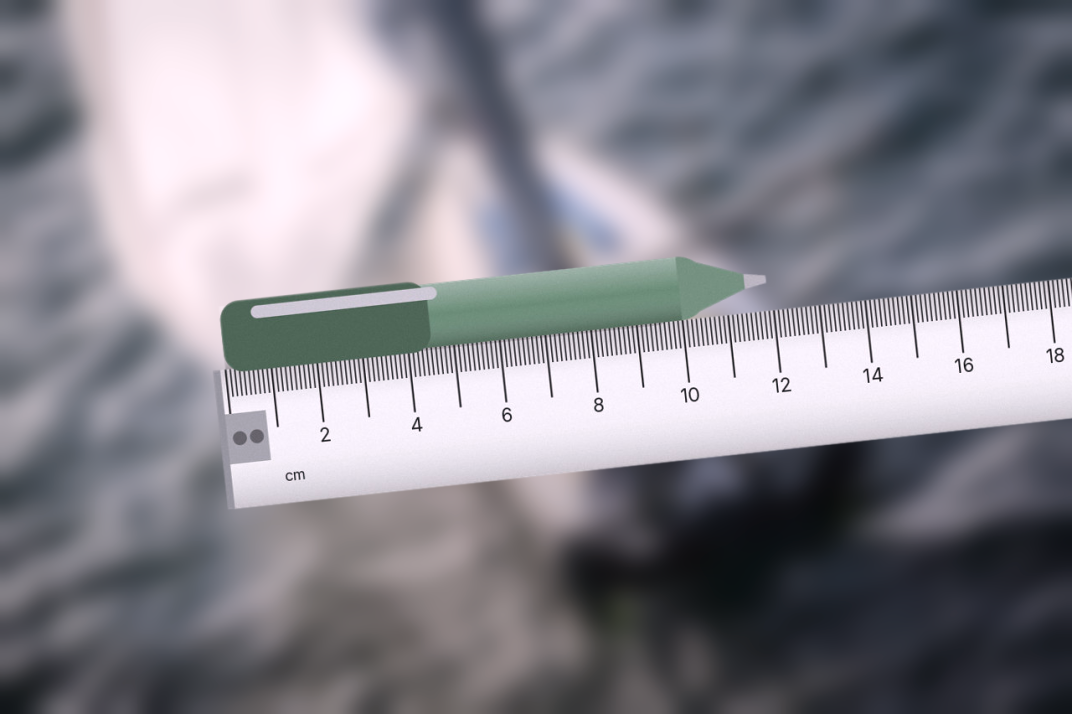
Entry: 11.9cm
